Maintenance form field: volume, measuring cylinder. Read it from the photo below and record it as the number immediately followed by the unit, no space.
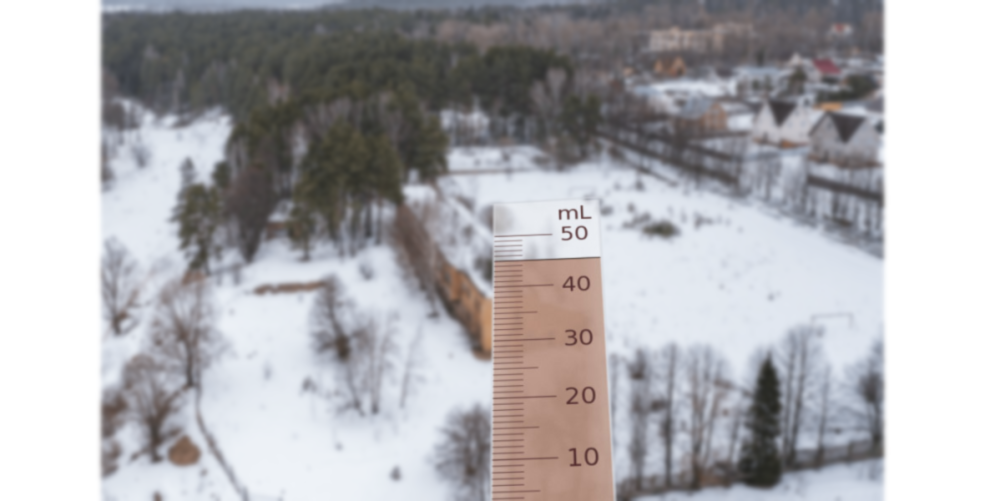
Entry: 45mL
